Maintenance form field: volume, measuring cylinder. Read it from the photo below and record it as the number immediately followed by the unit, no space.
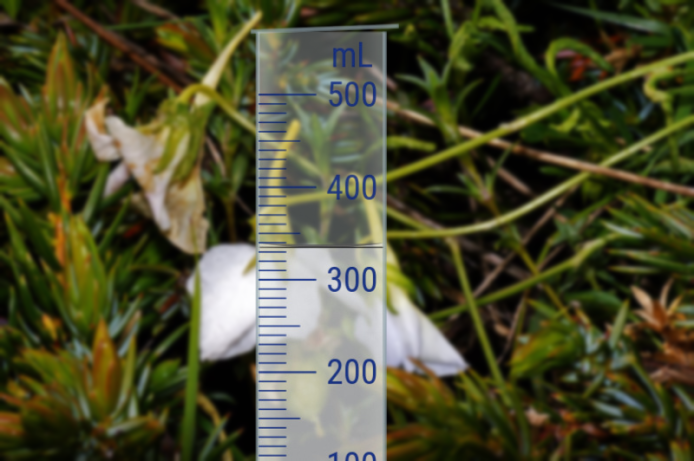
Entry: 335mL
